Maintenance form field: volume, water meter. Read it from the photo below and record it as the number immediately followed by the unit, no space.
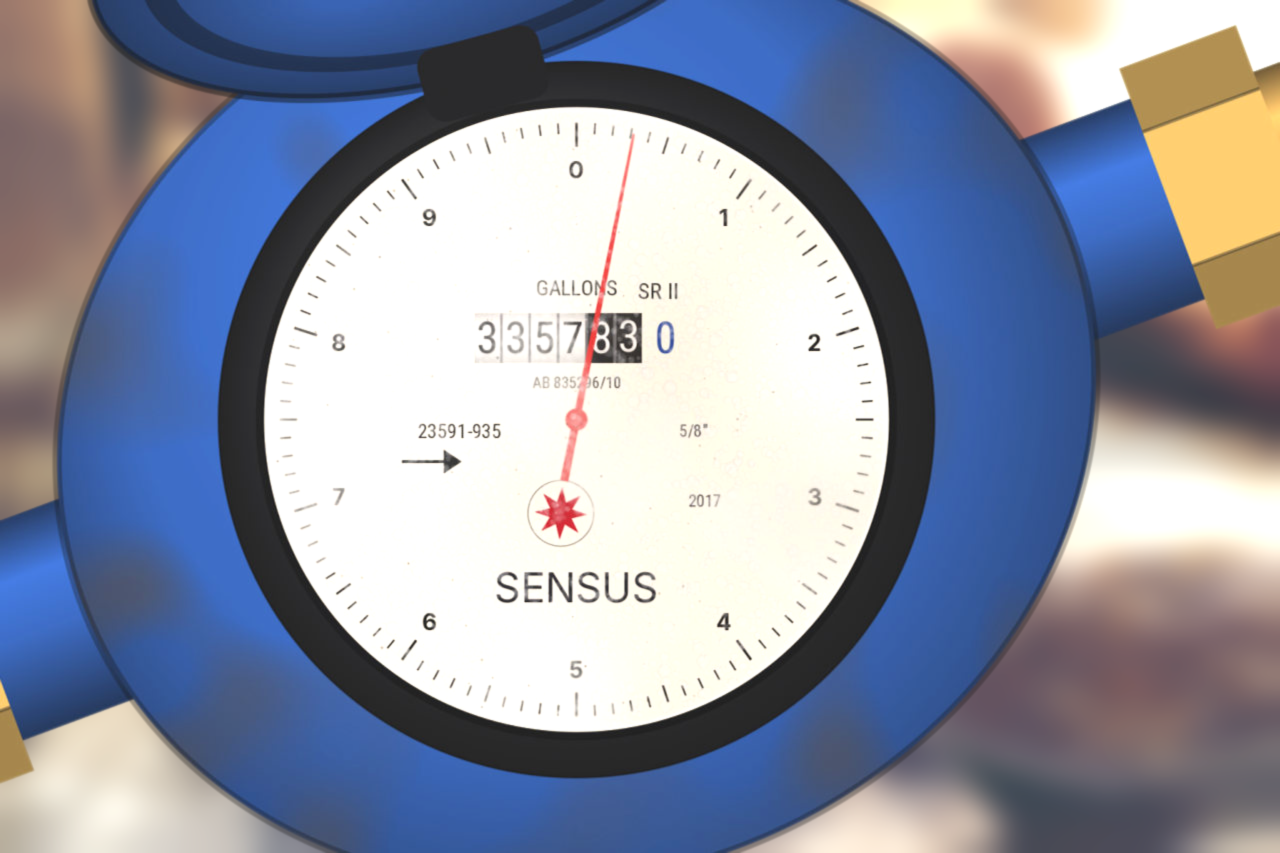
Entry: 3357830.3gal
